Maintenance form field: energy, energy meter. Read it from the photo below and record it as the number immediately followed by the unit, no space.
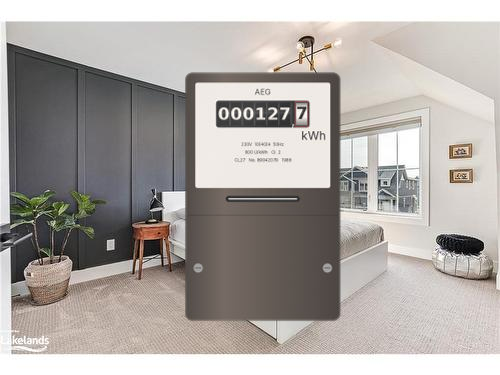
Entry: 127.7kWh
